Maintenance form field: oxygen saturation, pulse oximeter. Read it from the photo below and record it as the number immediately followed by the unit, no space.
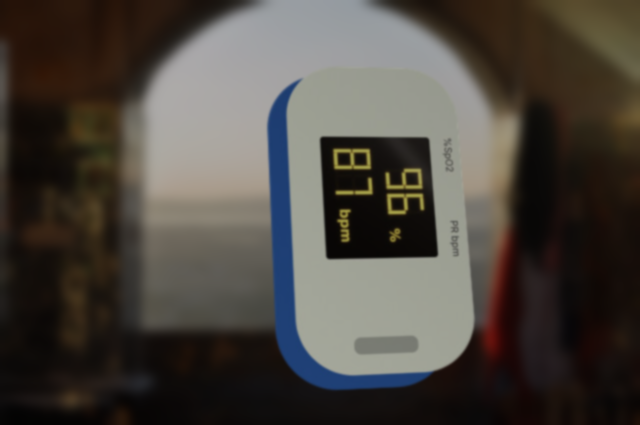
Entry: 96%
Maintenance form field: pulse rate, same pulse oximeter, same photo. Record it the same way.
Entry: 87bpm
